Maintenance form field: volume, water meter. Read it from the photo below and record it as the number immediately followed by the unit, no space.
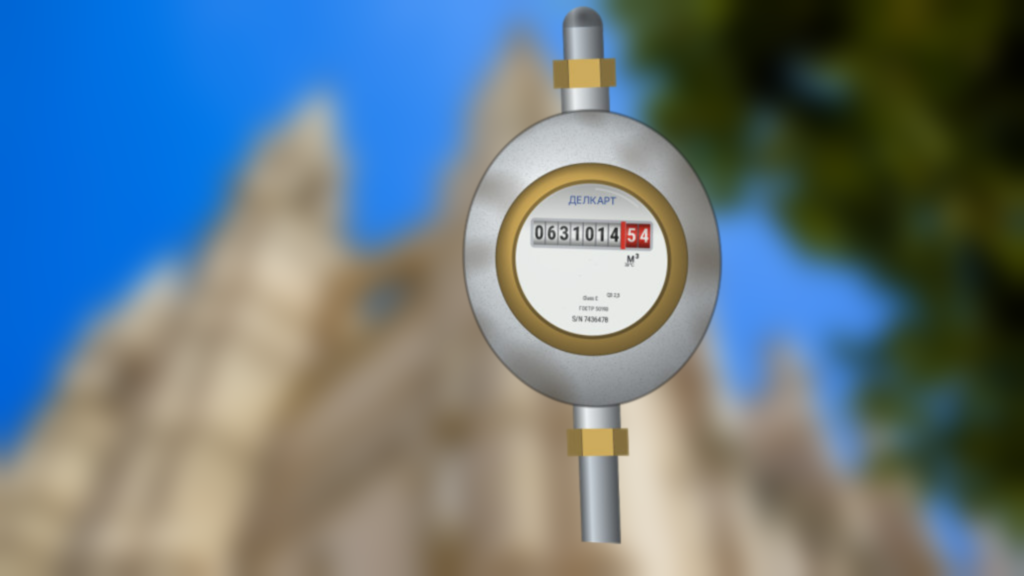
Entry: 631014.54m³
